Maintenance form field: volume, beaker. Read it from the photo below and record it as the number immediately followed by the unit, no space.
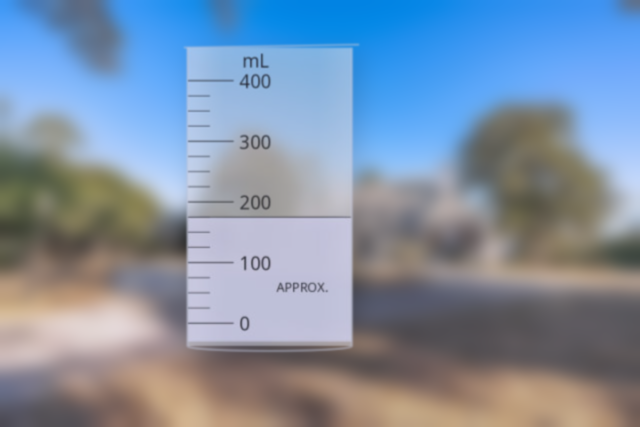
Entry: 175mL
